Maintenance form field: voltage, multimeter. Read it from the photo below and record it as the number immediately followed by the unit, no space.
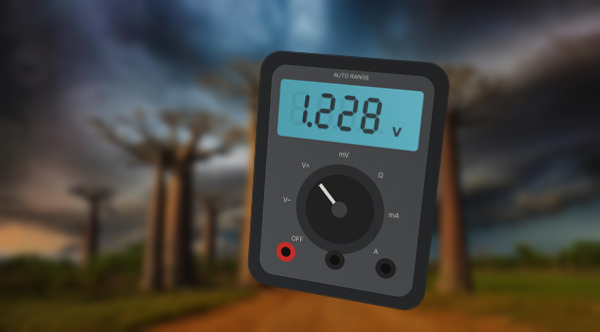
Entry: 1.228V
